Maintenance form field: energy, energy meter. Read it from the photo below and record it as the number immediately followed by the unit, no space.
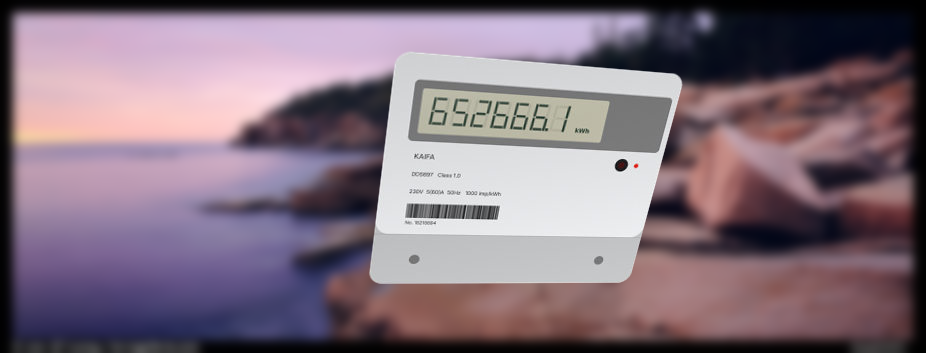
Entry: 652666.1kWh
